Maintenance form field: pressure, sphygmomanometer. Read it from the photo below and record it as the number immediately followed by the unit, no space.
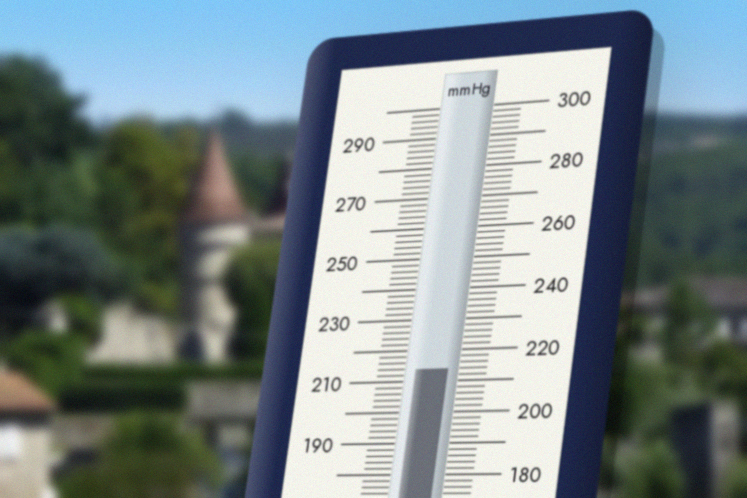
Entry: 214mmHg
